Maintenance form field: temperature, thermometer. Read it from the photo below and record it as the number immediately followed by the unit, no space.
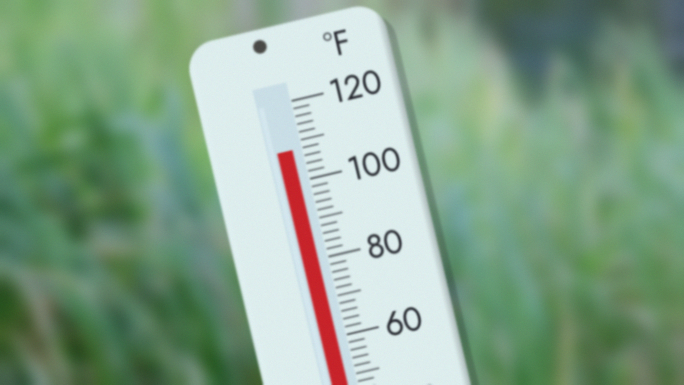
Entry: 108°F
